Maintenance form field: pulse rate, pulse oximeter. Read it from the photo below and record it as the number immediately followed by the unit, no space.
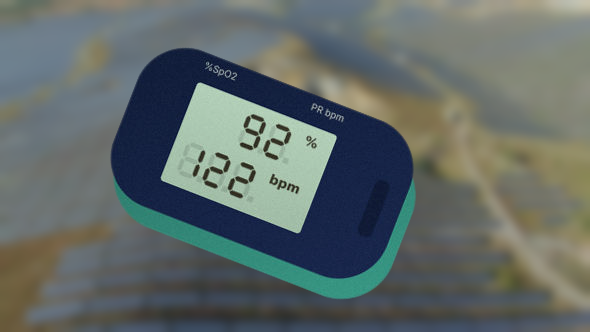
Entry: 122bpm
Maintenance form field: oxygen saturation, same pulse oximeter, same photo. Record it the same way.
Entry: 92%
